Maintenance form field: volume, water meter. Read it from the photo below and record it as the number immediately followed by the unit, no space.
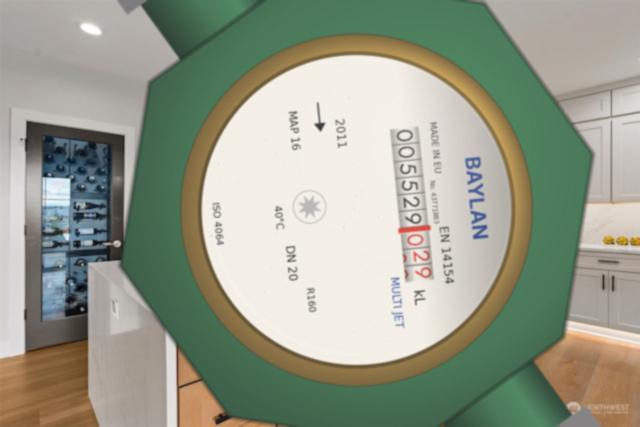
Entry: 5529.029kL
